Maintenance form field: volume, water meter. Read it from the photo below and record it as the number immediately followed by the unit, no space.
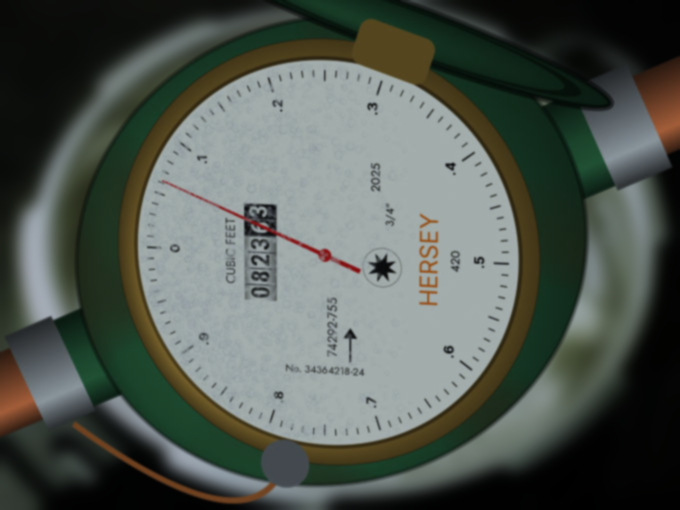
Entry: 82363.06ft³
